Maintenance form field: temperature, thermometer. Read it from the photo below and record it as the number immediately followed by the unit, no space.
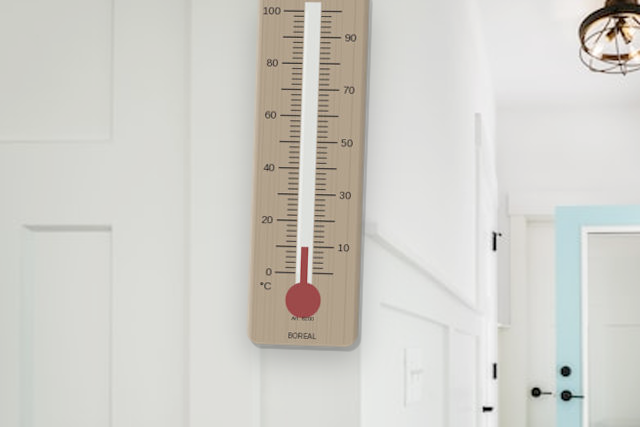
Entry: 10°C
